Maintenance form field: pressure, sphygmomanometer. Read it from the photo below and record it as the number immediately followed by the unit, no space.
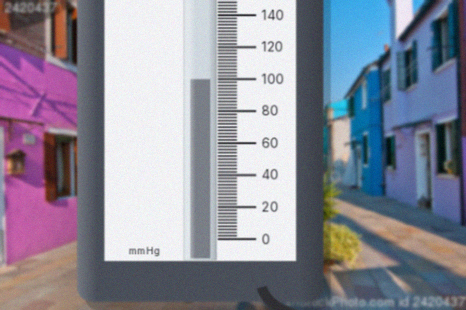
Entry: 100mmHg
